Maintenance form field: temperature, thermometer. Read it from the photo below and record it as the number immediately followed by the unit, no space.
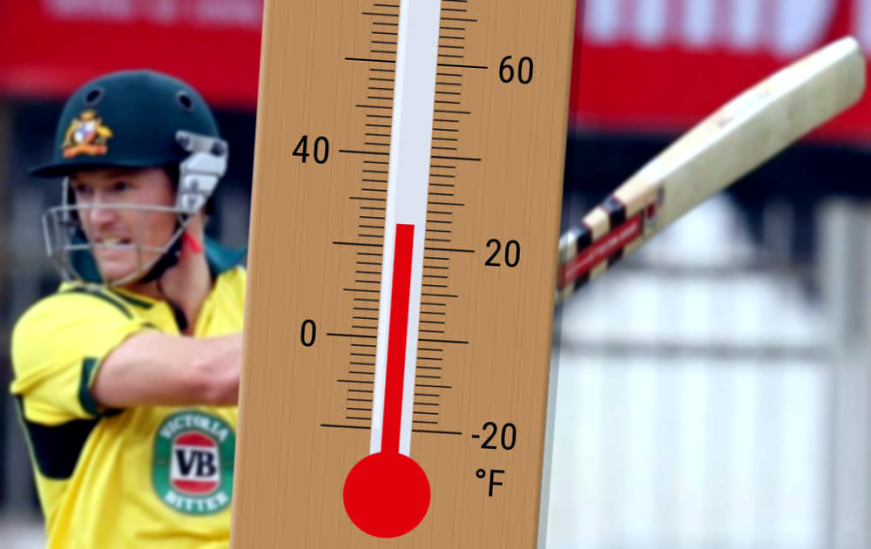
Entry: 25°F
